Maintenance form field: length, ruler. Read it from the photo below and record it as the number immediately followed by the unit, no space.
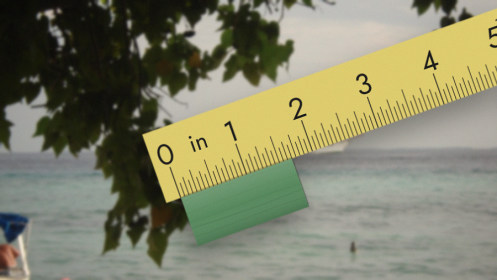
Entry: 1.6875in
